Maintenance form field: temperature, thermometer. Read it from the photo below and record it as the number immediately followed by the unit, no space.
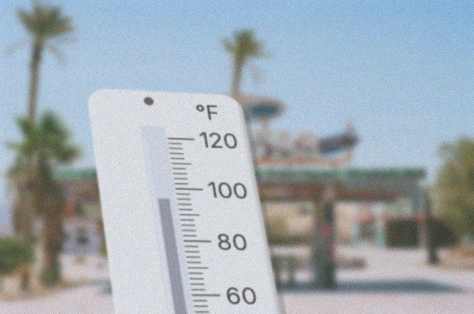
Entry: 96°F
